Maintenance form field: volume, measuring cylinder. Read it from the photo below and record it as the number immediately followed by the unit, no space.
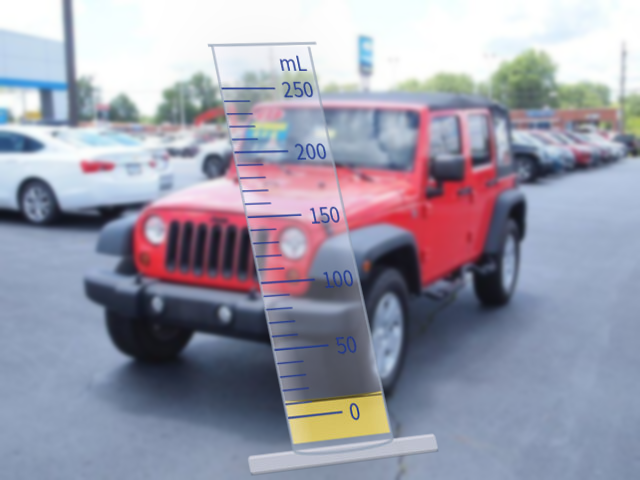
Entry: 10mL
